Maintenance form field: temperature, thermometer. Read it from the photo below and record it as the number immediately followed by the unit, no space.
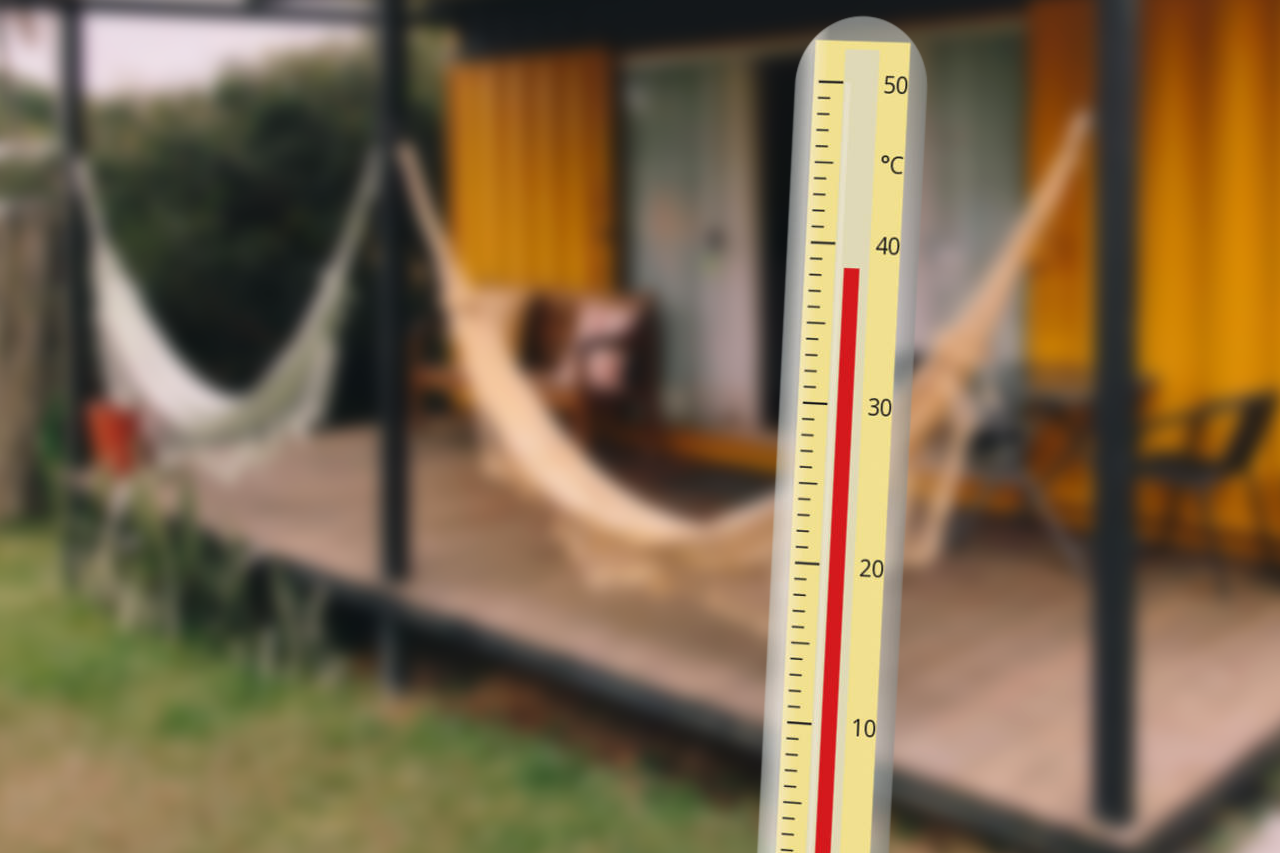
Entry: 38.5°C
